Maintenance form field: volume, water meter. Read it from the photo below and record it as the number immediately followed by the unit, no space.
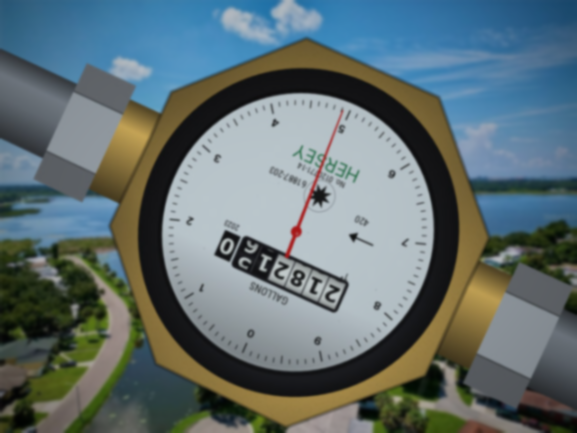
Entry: 2182154.9gal
